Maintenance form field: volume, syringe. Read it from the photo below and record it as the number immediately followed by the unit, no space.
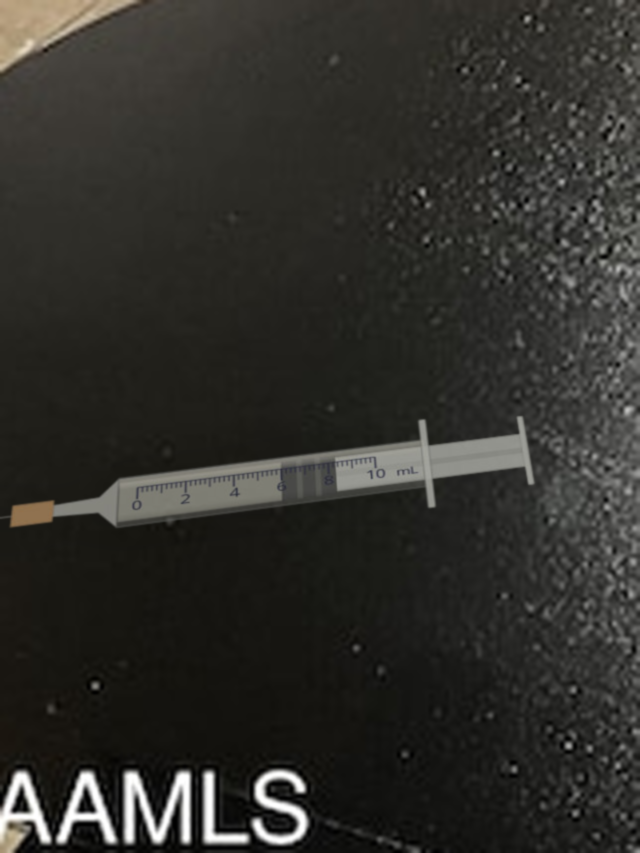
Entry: 6mL
